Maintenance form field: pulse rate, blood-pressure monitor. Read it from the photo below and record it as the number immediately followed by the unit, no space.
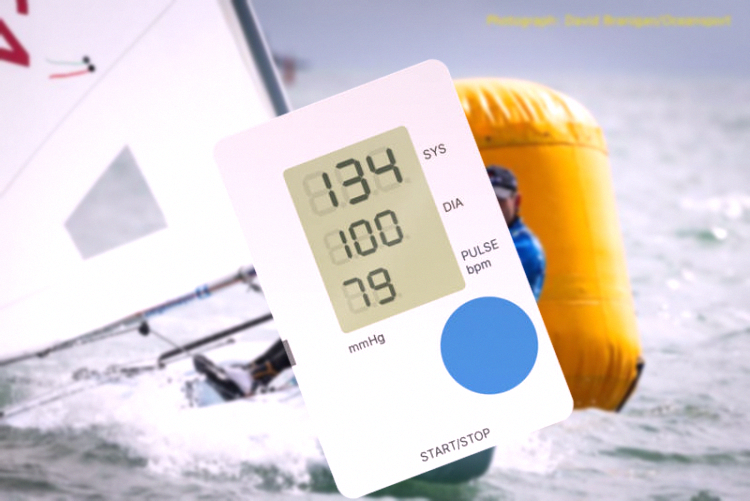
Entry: 79bpm
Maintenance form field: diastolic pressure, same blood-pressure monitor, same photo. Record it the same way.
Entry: 100mmHg
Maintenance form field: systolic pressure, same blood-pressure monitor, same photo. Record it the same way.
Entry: 134mmHg
